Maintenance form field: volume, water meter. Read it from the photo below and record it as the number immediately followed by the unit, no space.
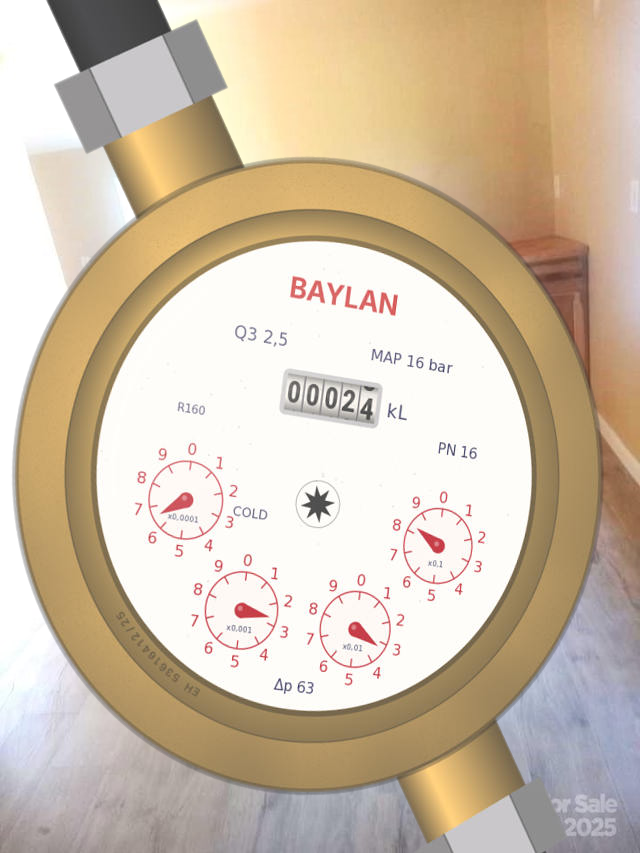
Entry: 23.8326kL
